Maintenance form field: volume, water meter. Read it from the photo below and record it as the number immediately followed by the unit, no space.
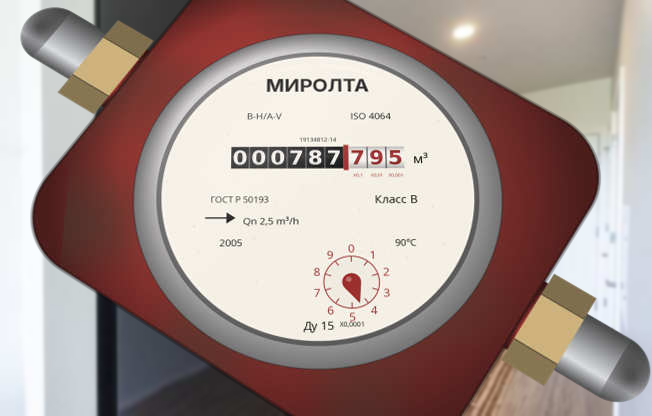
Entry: 787.7954m³
